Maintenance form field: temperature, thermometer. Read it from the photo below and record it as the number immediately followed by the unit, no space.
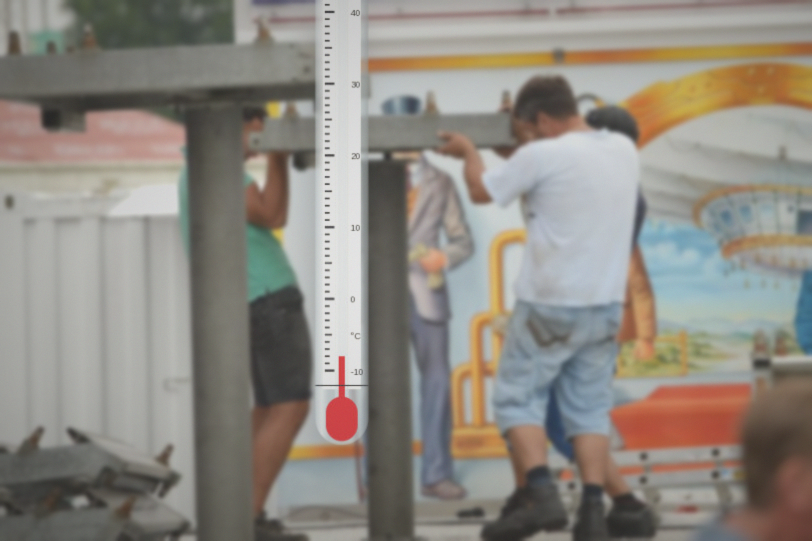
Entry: -8°C
